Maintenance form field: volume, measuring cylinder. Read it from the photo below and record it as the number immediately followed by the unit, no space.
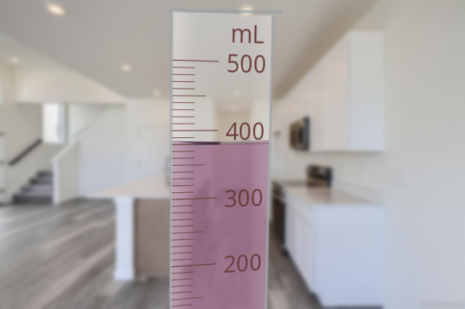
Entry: 380mL
